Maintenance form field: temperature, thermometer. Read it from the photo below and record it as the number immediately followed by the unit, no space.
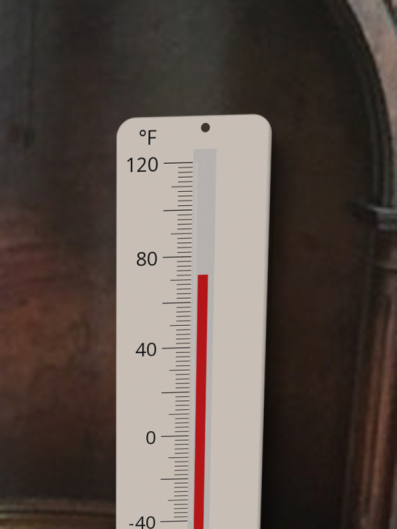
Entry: 72°F
